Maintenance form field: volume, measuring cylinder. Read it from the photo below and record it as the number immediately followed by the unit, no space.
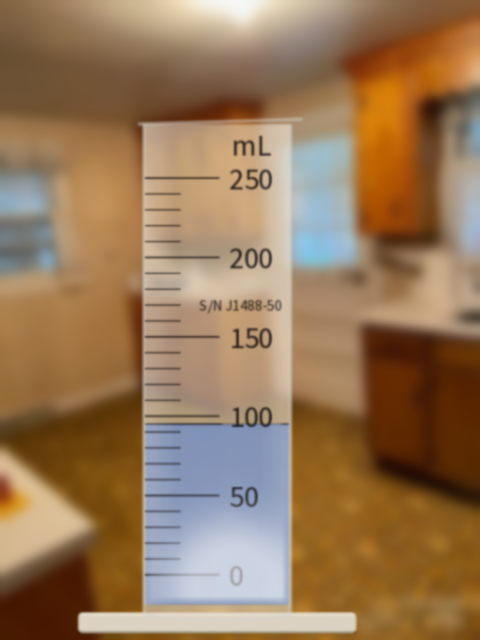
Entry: 95mL
